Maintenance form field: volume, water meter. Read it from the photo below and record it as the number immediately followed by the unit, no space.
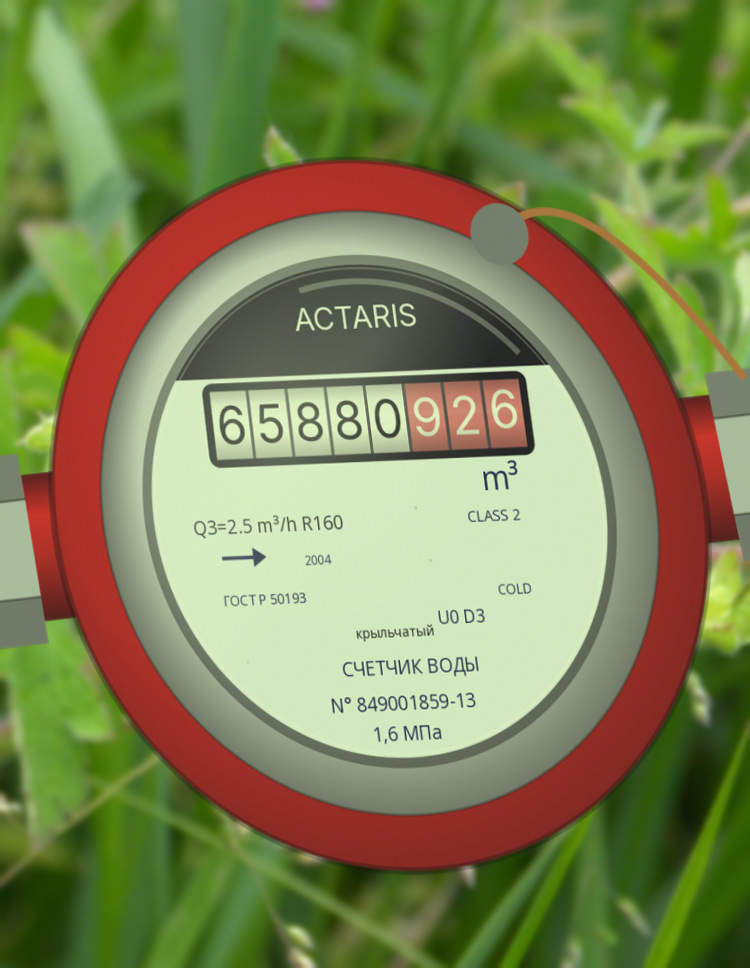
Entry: 65880.926m³
